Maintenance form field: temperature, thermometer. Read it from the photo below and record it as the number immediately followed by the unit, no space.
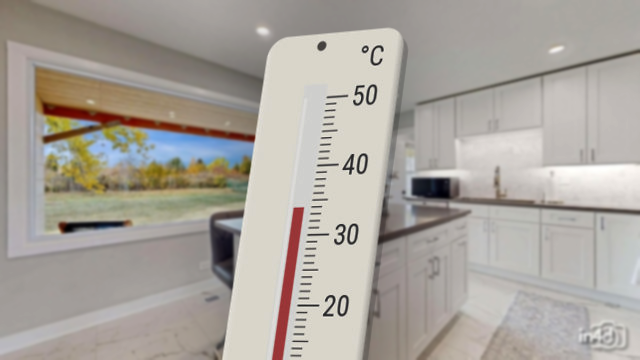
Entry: 34°C
